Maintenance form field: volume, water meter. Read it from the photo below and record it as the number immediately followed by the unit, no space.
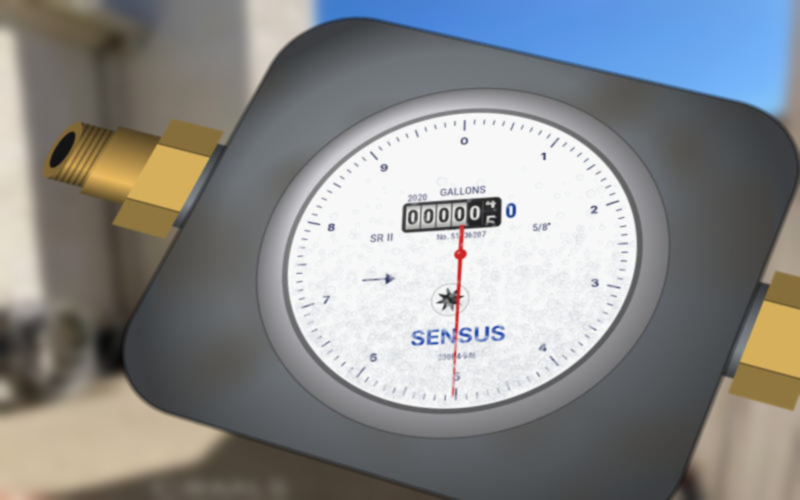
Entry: 45.0gal
